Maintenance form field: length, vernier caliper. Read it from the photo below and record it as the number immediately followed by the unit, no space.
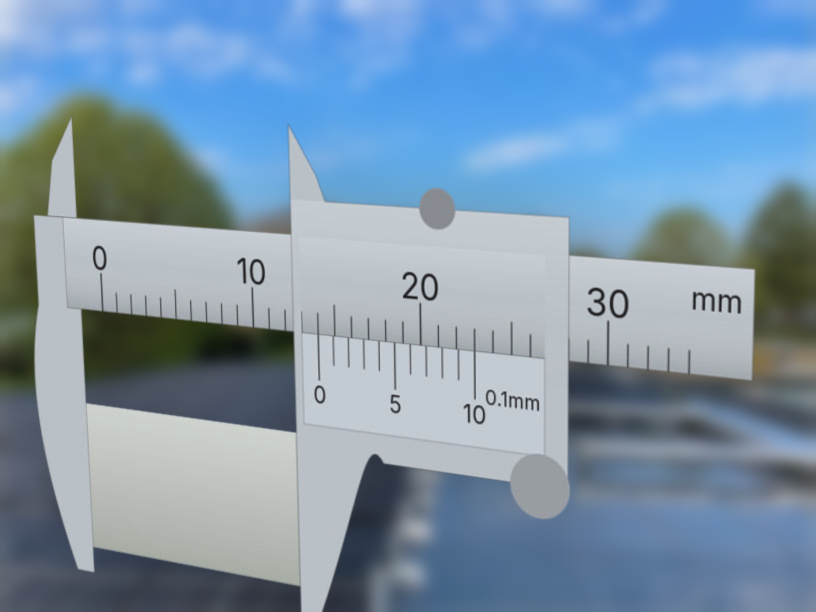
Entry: 14.0mm
